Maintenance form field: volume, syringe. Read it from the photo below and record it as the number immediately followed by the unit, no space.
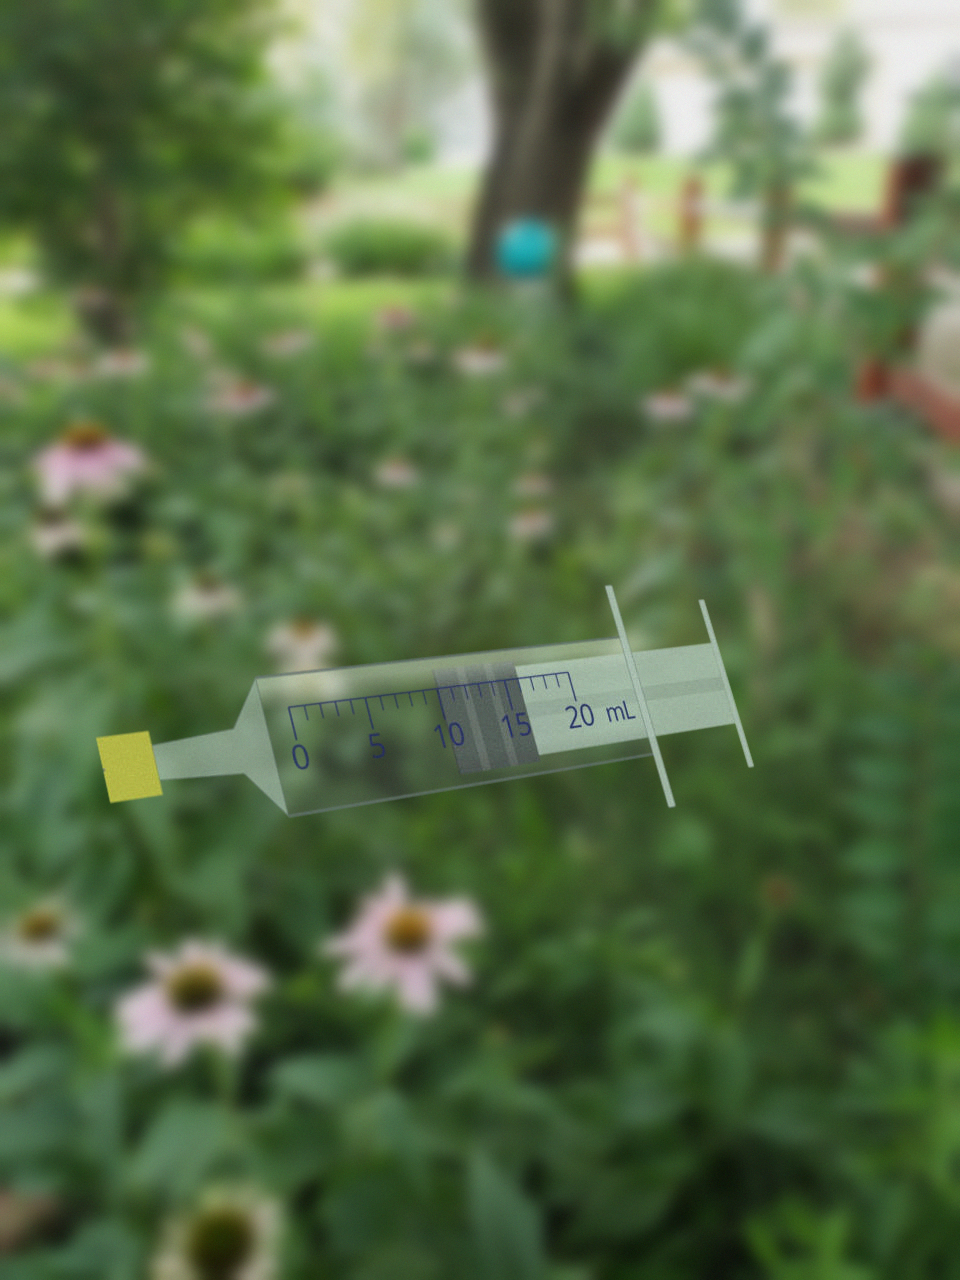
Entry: 10mL
